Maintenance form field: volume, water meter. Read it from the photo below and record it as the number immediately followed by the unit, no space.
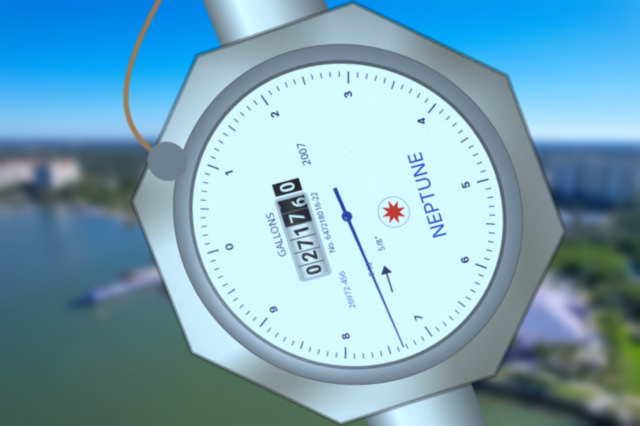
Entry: 271757.3gal
